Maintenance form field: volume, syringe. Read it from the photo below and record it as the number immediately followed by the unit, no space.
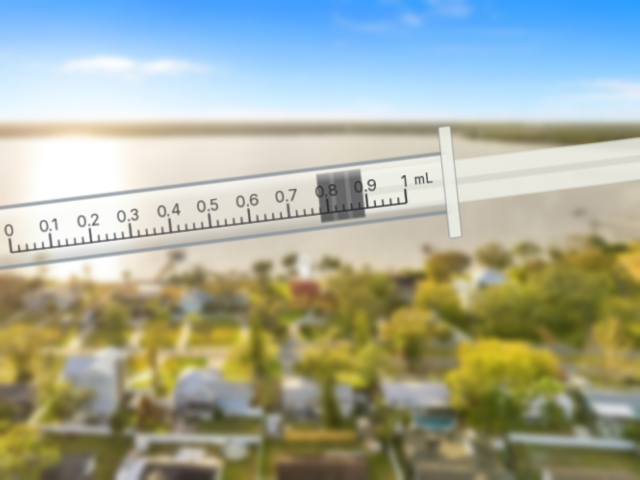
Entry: 0.78mL
